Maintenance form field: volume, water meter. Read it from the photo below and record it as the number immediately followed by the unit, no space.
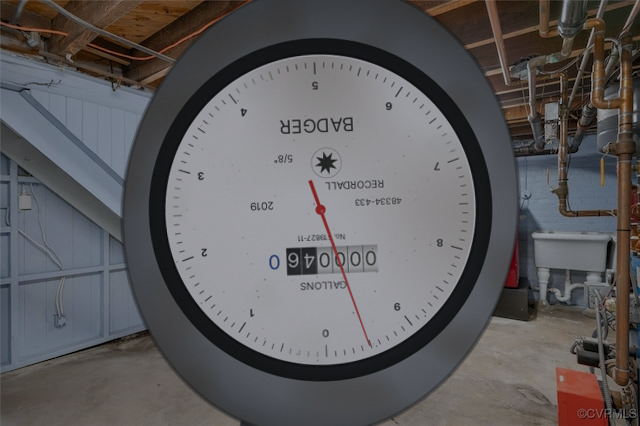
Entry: 459.5gal
